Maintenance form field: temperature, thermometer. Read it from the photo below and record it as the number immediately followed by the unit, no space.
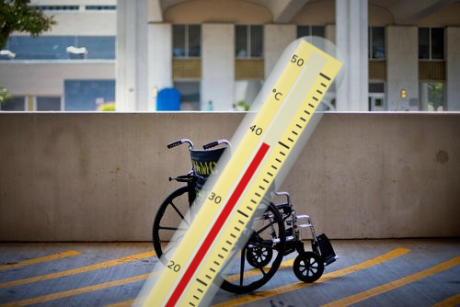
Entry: 39°C
